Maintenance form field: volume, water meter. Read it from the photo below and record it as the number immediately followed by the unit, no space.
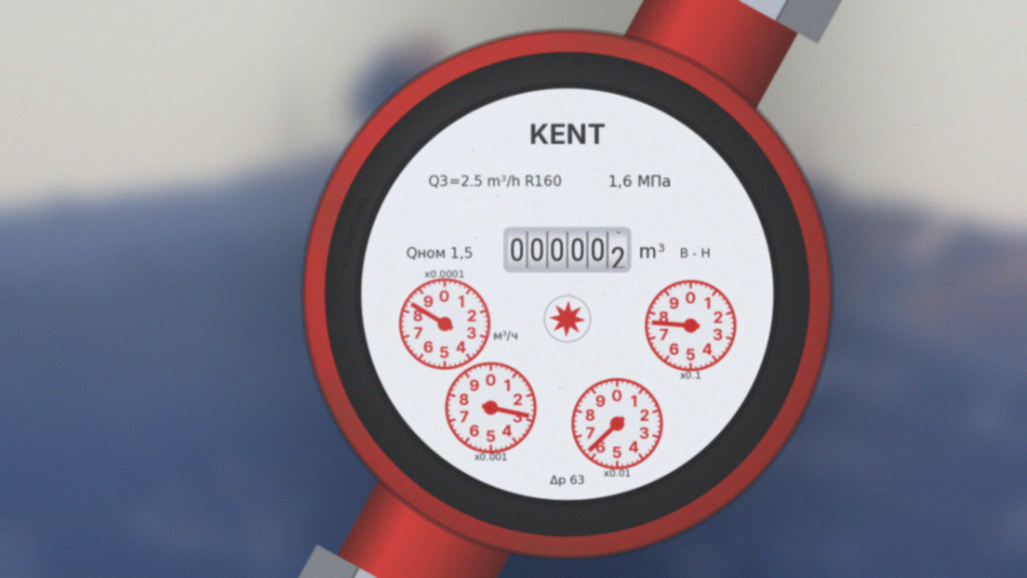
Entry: 1.7628m³
